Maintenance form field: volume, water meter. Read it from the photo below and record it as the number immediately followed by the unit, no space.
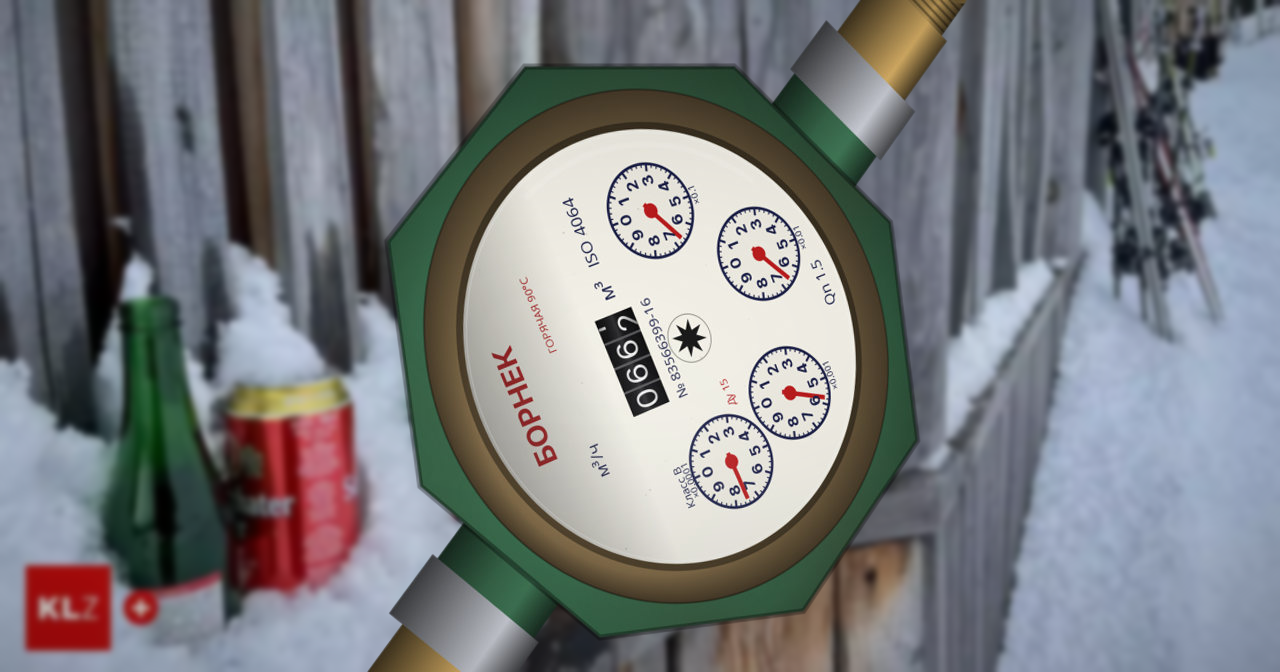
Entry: 661.6657m³
